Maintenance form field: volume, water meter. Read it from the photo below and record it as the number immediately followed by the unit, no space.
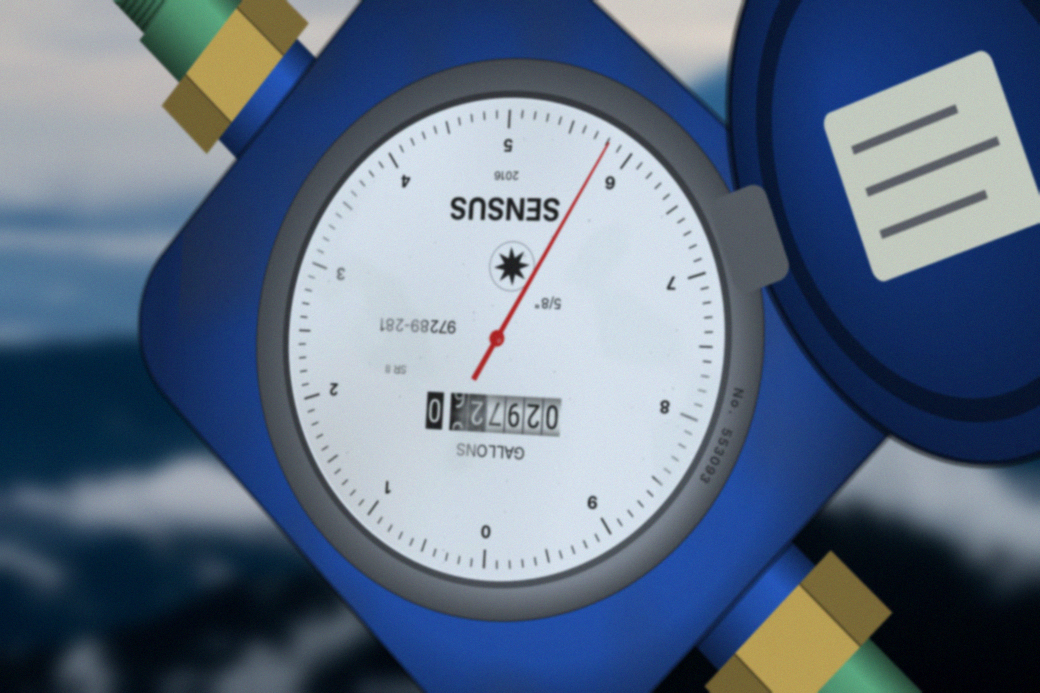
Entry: 297255.8gal
